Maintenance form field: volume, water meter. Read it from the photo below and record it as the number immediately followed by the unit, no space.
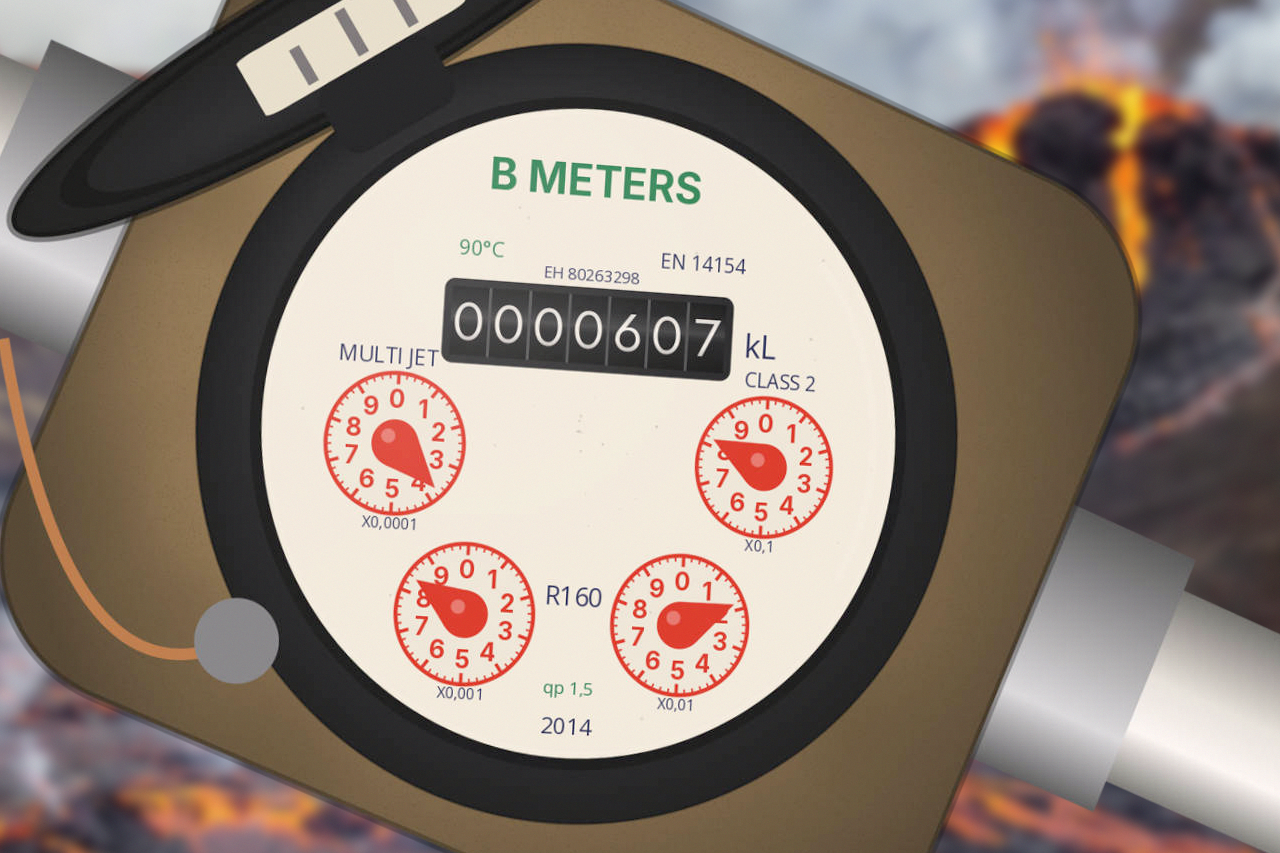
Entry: 607.8183kL
